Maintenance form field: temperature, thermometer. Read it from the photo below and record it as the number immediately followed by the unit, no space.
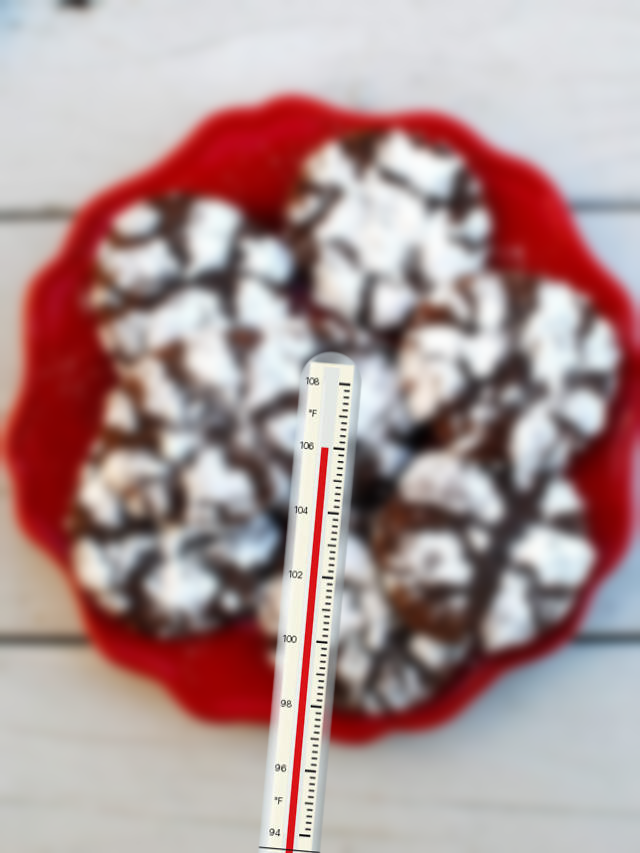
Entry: 106°F
